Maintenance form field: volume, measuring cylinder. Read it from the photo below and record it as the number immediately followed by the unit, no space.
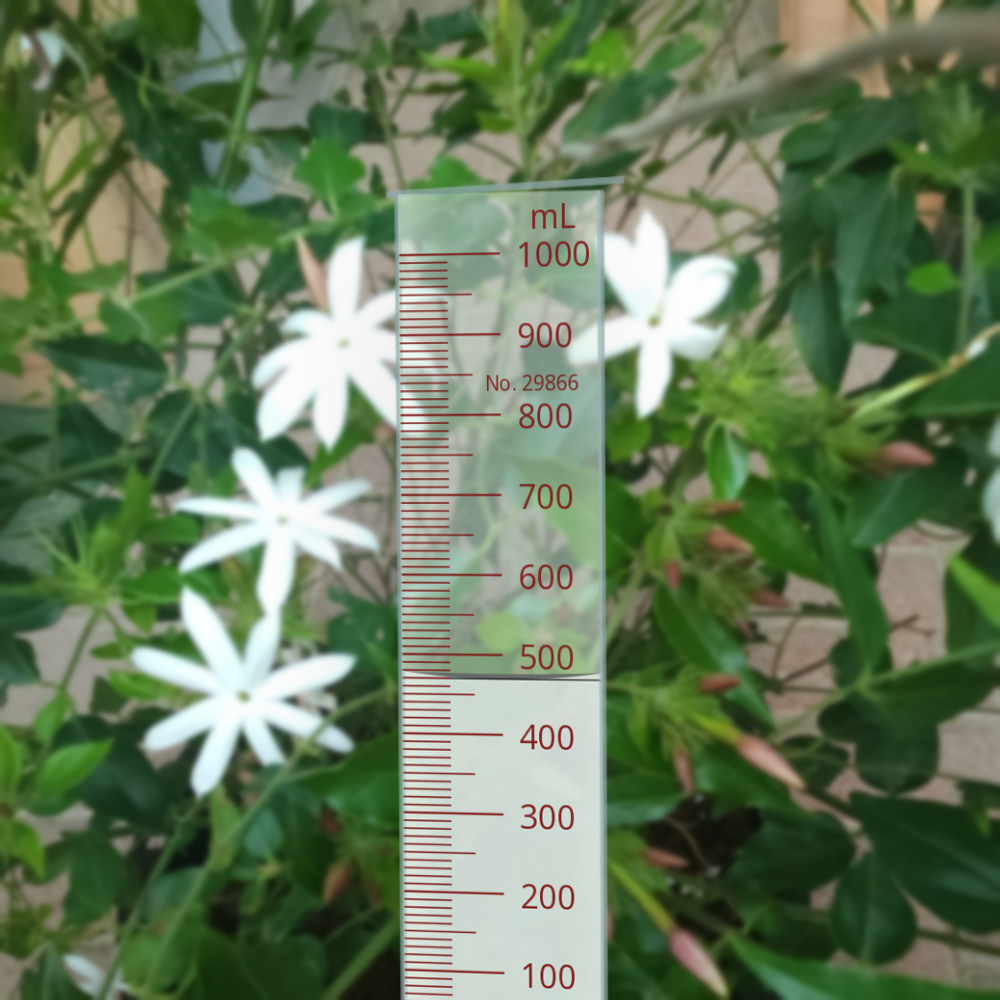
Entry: 470mL
